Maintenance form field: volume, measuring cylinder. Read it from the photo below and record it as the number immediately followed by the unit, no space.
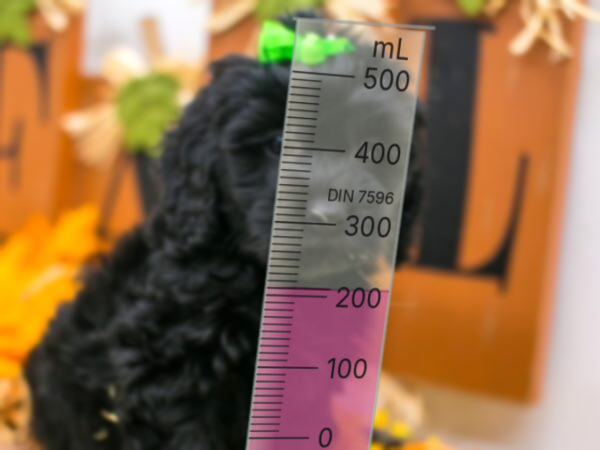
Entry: 210mL
